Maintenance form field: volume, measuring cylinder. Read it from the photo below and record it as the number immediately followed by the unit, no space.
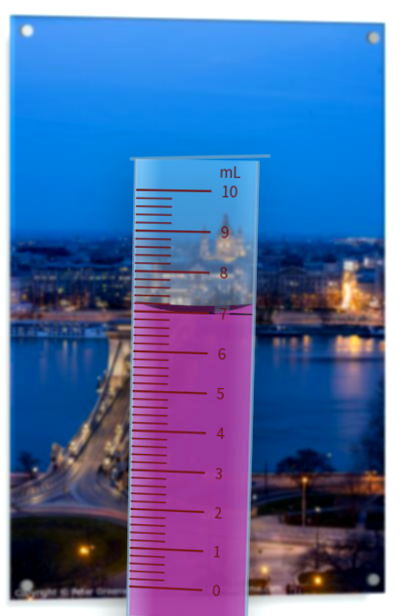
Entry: 7mL
